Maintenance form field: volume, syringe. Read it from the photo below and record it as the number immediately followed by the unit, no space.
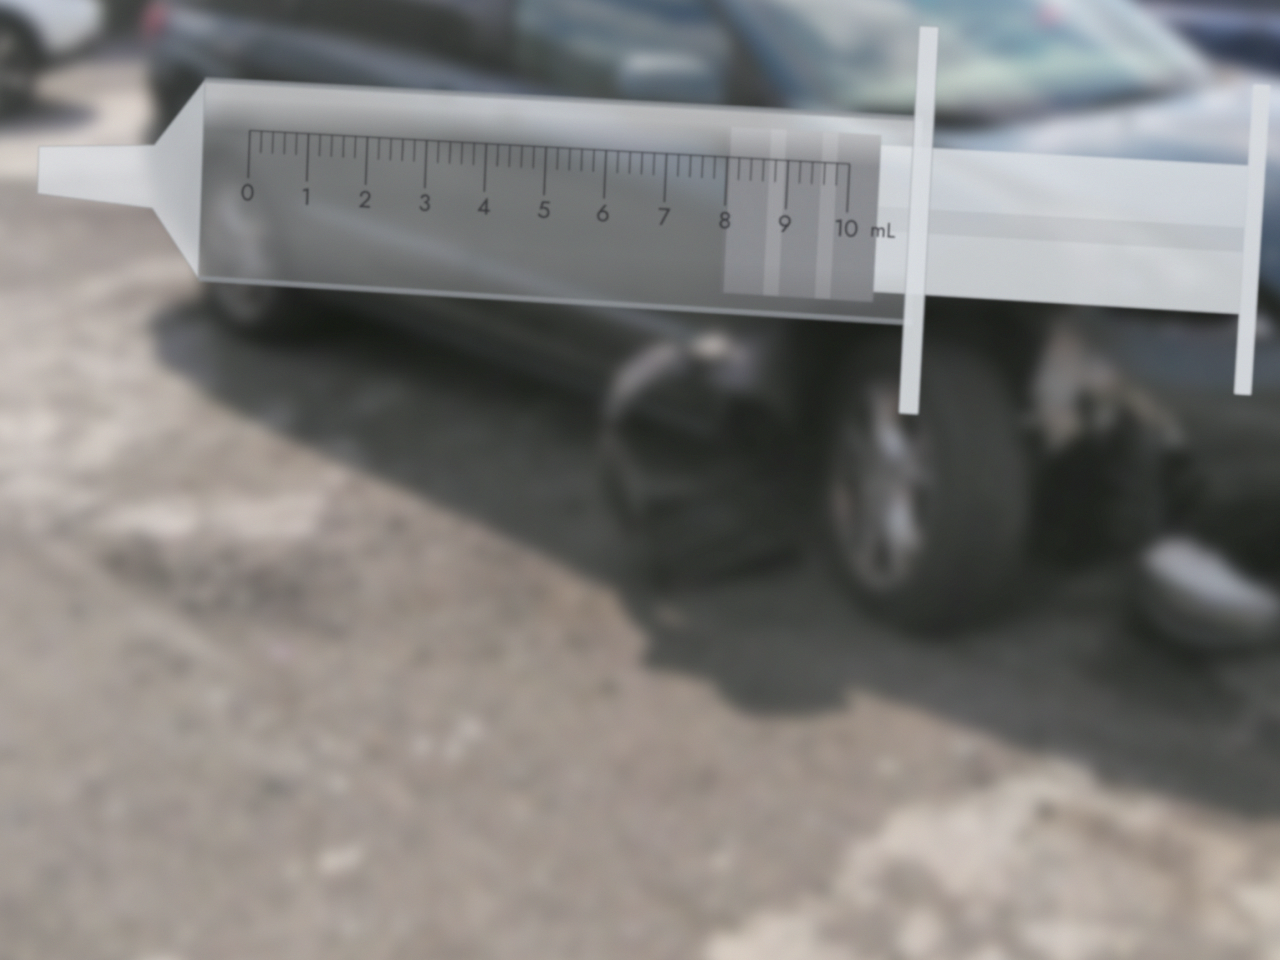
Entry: 8mL
